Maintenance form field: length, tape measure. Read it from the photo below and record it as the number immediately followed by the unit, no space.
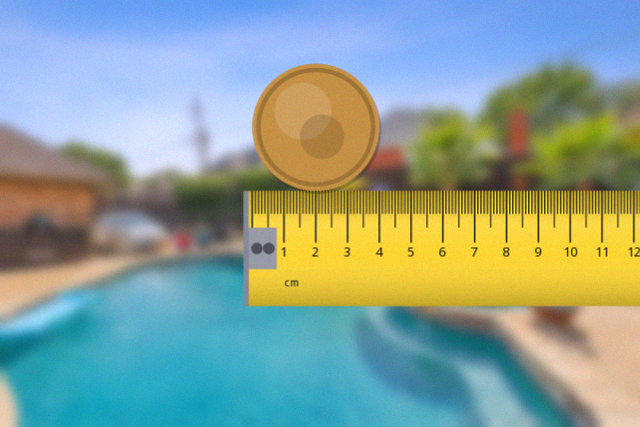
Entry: 4cm
